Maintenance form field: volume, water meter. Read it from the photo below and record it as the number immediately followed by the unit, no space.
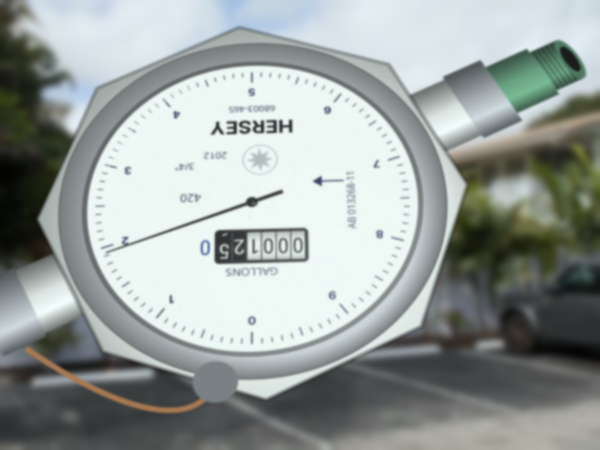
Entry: 1251.9gal
